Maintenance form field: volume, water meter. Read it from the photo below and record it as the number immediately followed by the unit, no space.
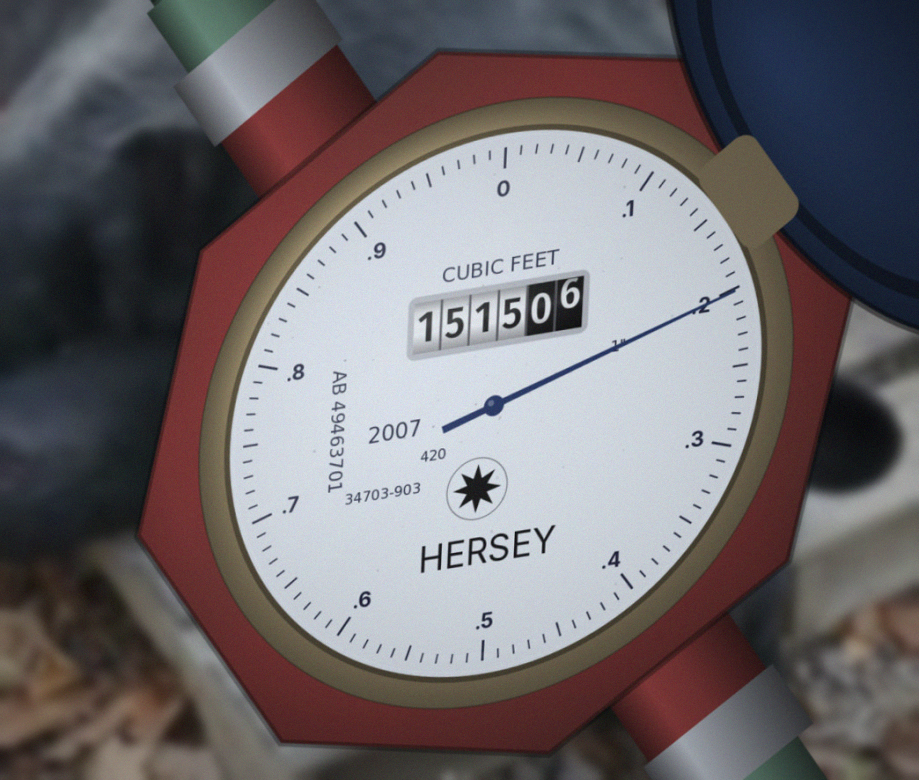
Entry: 151506.20ft³
